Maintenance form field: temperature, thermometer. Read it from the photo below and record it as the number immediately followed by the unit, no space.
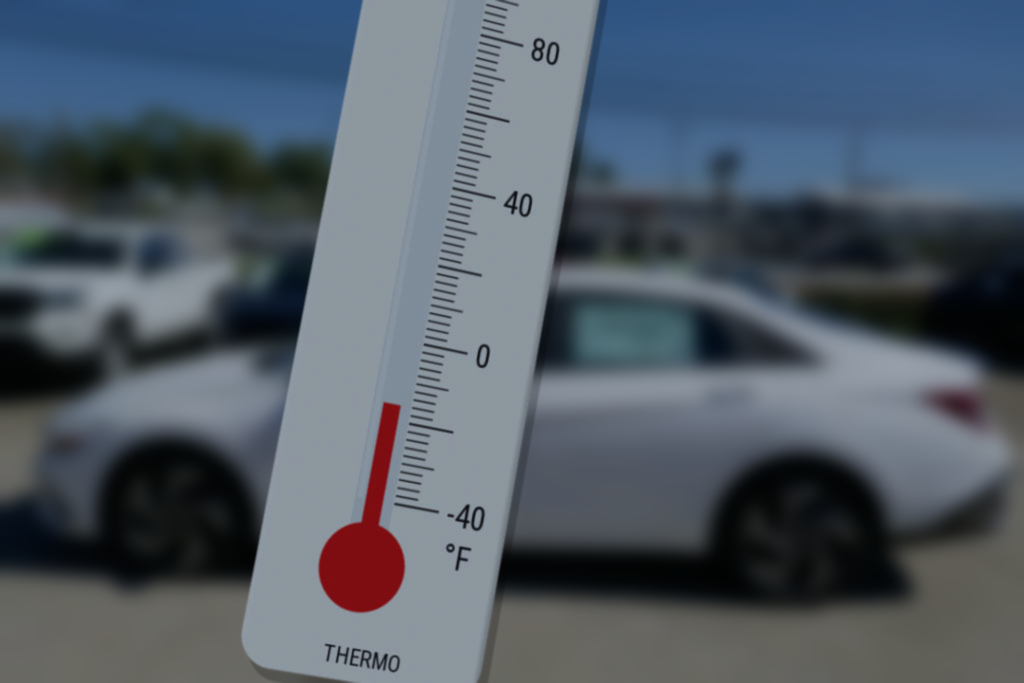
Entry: -16°F
